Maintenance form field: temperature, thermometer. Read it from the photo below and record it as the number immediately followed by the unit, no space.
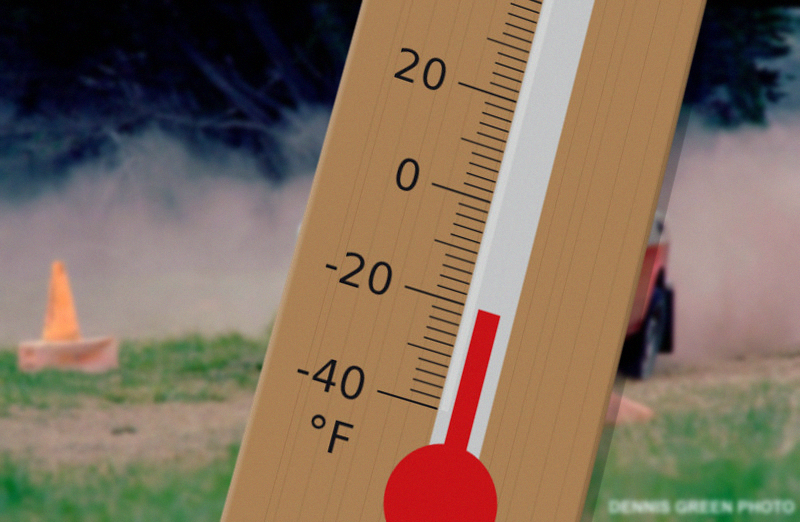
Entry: -20°F
